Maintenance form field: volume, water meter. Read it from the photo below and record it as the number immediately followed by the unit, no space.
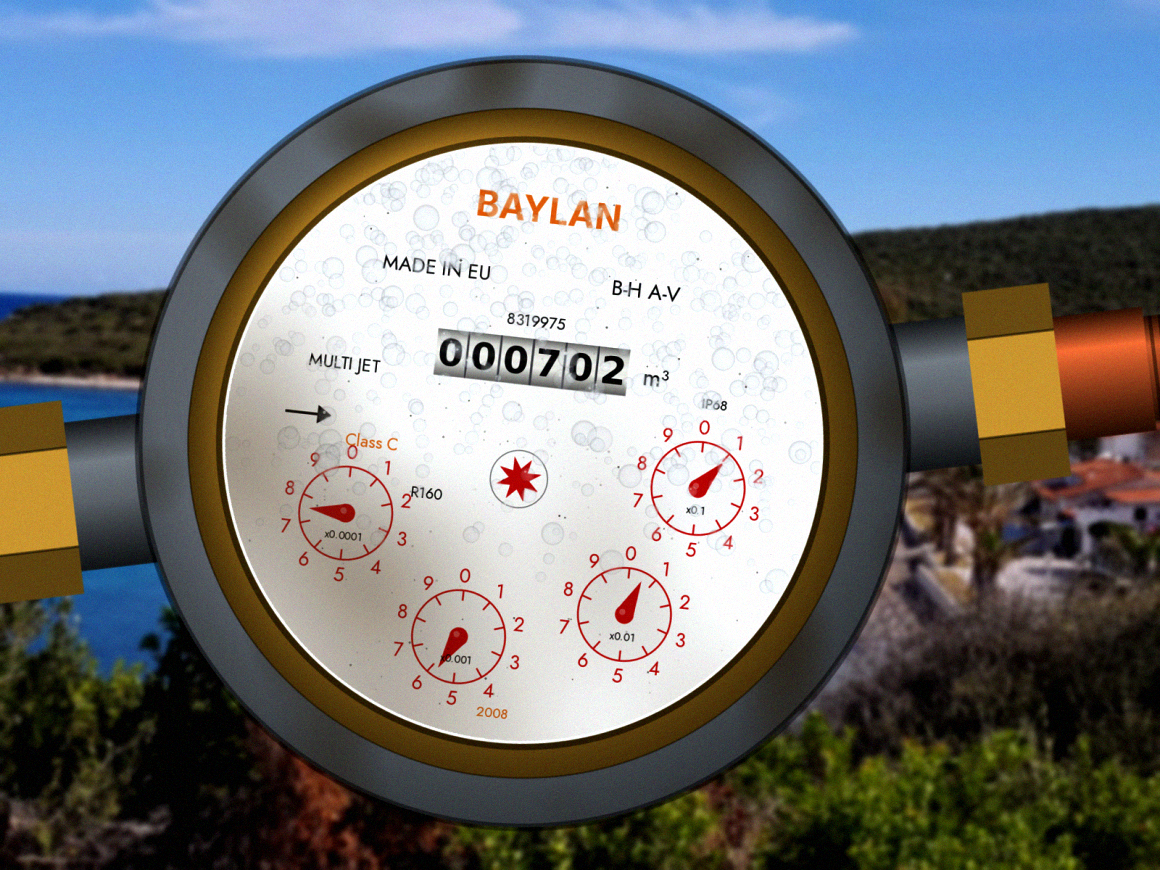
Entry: 702.1057m³
